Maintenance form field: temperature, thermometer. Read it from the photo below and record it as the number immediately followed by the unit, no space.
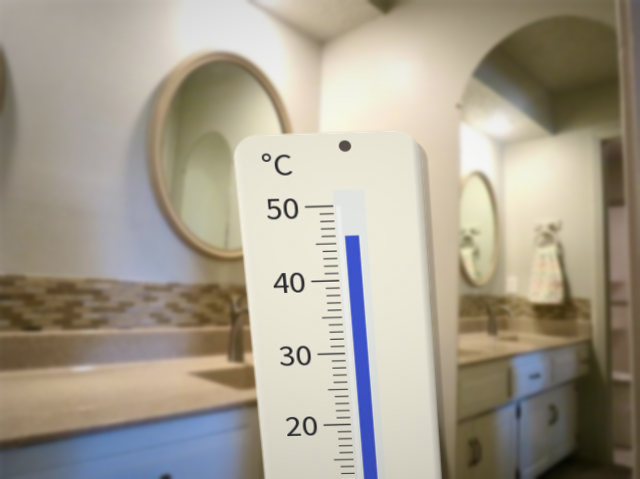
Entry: 46°C
